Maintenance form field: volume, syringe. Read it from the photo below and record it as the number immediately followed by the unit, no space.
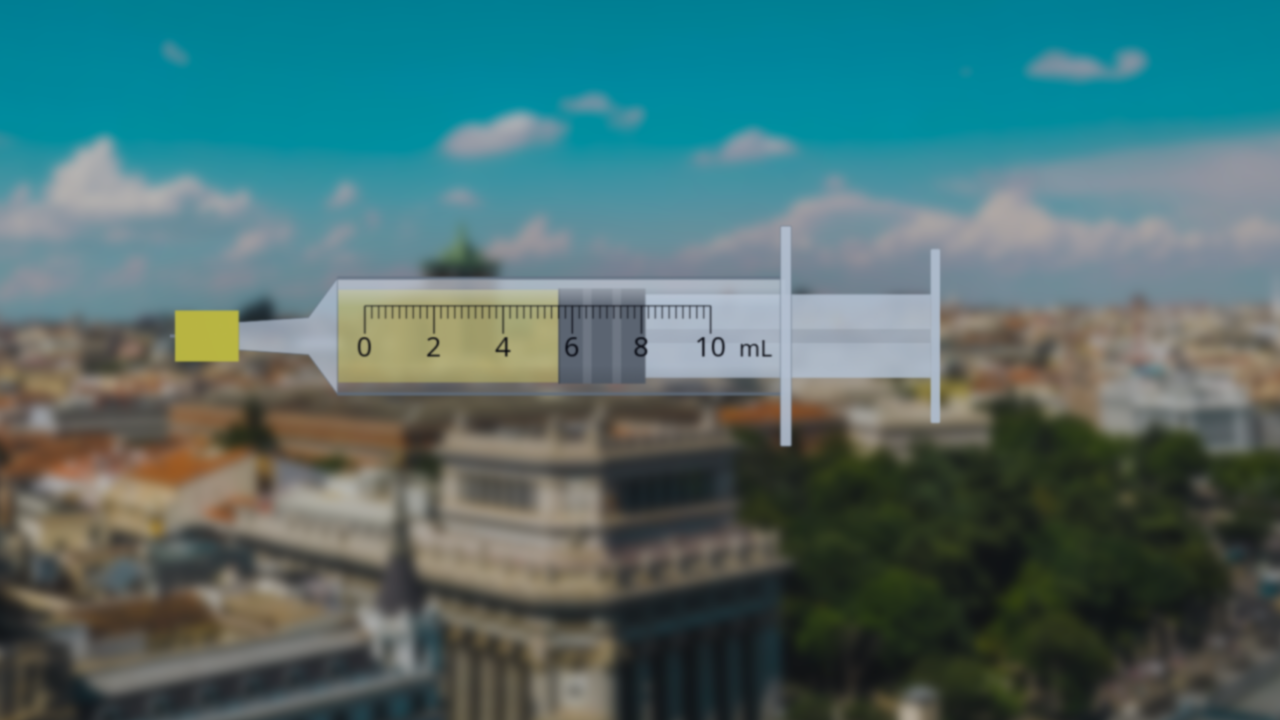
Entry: 5.6mL
